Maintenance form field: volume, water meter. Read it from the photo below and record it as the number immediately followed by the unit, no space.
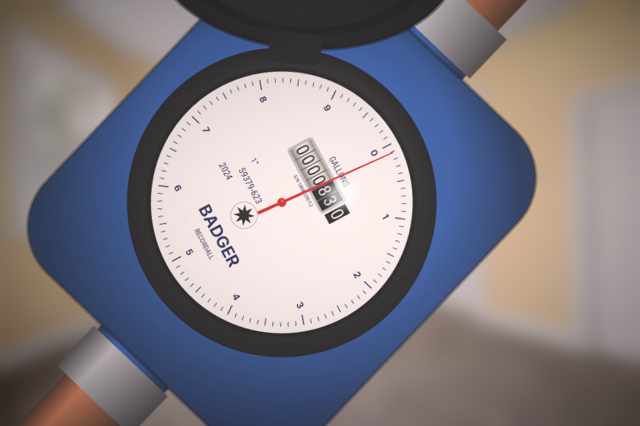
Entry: 830.1gal
